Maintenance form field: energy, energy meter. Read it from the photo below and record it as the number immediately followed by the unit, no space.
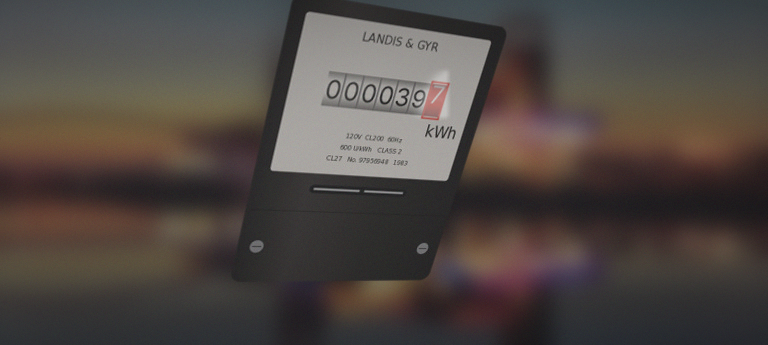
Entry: 39.7kWh
